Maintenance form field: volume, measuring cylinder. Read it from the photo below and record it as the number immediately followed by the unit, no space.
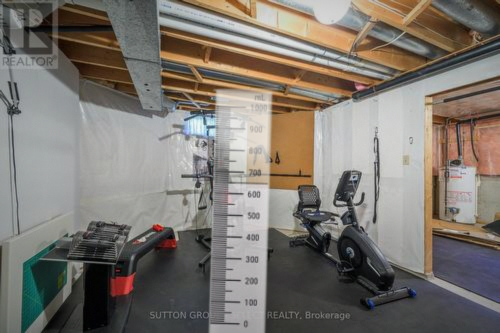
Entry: 650mL
